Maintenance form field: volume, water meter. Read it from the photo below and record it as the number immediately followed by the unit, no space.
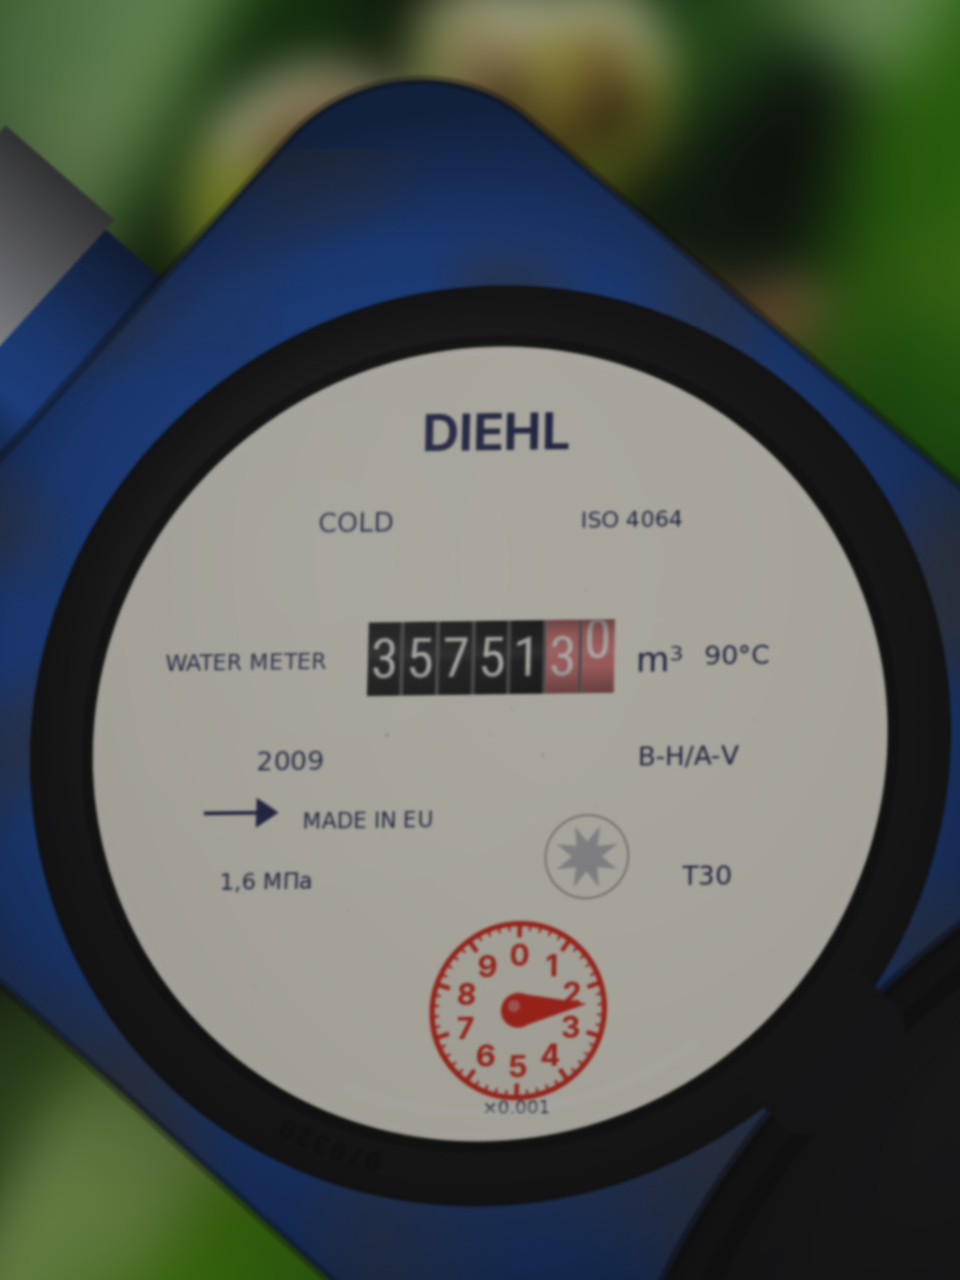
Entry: 35751.302m³
